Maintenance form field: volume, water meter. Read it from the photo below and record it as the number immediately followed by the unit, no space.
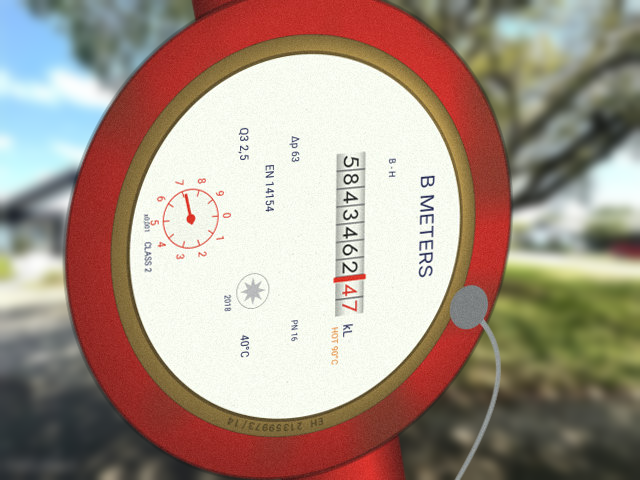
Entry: 5843462.477kL
